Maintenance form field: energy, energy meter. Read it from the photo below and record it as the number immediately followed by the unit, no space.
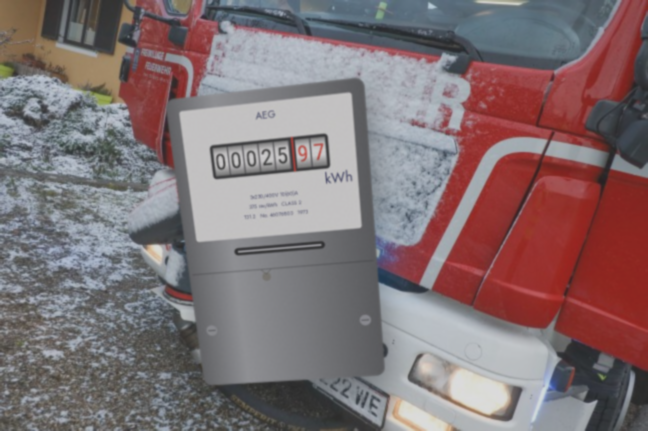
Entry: 25.97kWh
